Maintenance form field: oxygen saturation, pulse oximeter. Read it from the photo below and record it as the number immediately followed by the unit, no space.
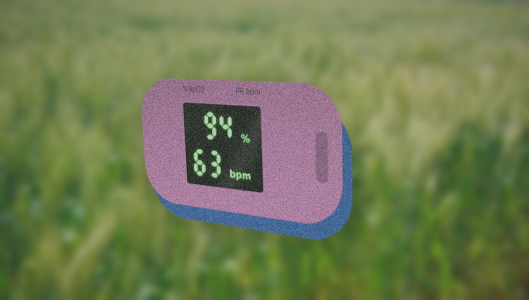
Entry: 94%
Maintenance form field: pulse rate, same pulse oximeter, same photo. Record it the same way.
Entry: 63bpm
